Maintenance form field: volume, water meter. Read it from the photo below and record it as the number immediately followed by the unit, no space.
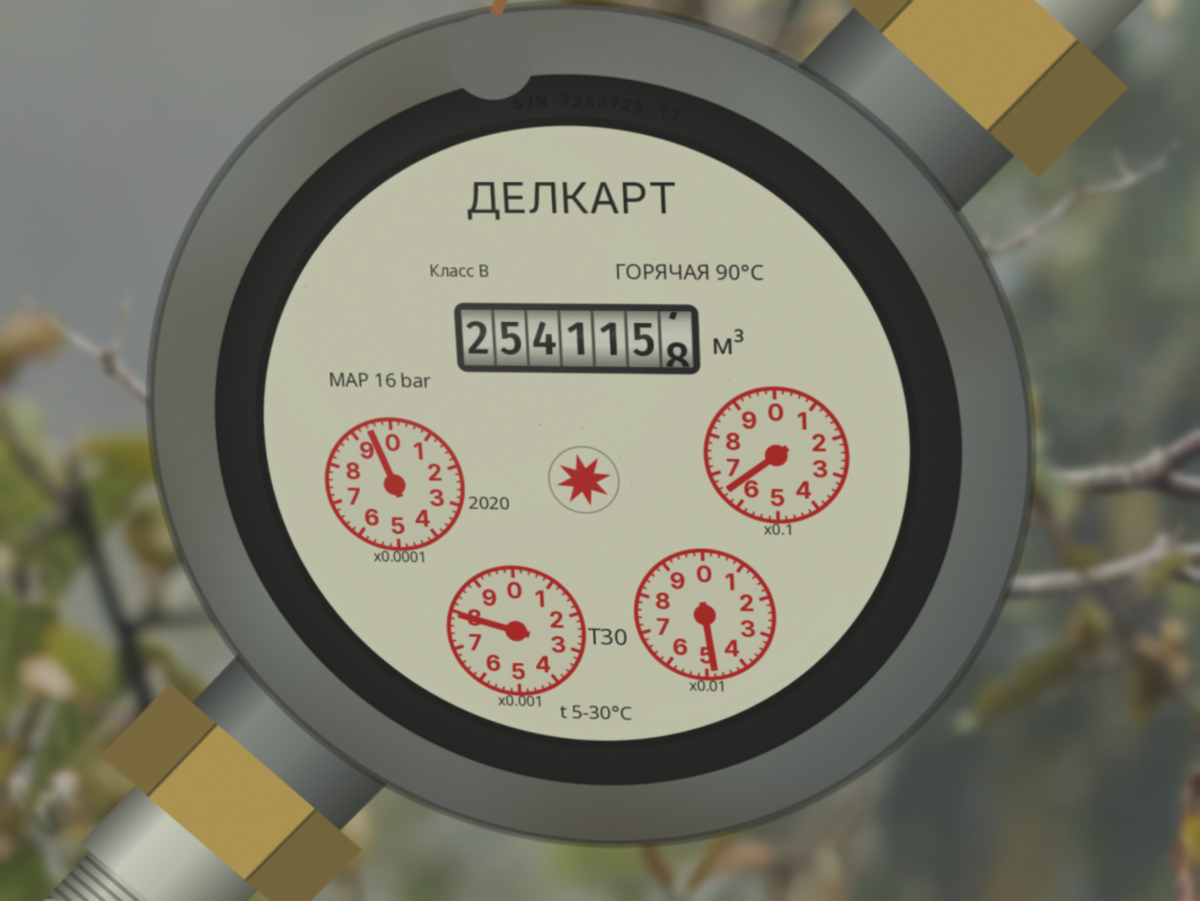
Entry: 2541157.6479m³
